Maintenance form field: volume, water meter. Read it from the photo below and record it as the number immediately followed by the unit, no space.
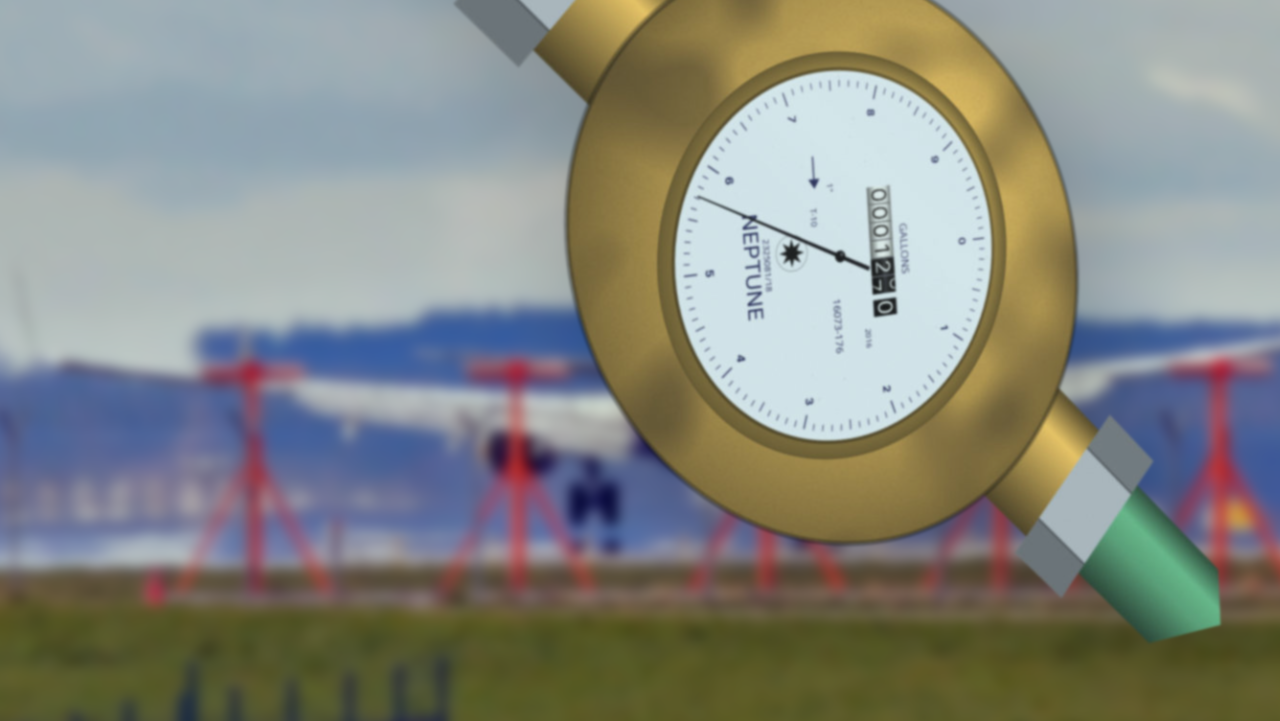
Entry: 1265.7gal
